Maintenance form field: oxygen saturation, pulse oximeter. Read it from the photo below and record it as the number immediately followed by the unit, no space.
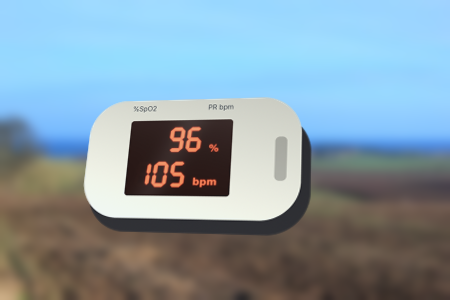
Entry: 96%
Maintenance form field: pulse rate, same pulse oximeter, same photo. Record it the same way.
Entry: 105bpm
